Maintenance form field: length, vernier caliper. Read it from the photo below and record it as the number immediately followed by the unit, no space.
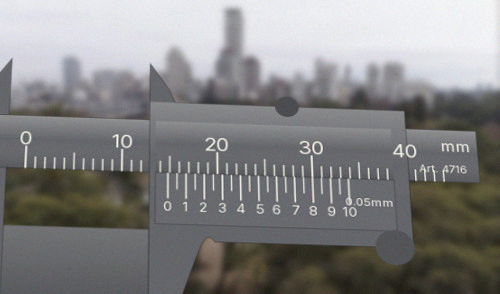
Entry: 14.8mm
